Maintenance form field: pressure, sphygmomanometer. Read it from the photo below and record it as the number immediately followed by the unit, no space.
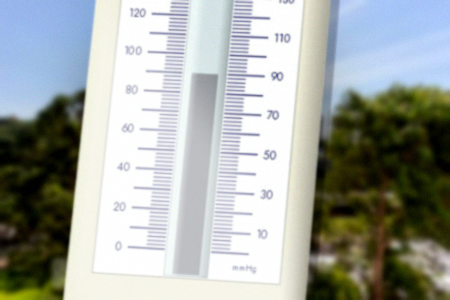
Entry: 90mmHg
